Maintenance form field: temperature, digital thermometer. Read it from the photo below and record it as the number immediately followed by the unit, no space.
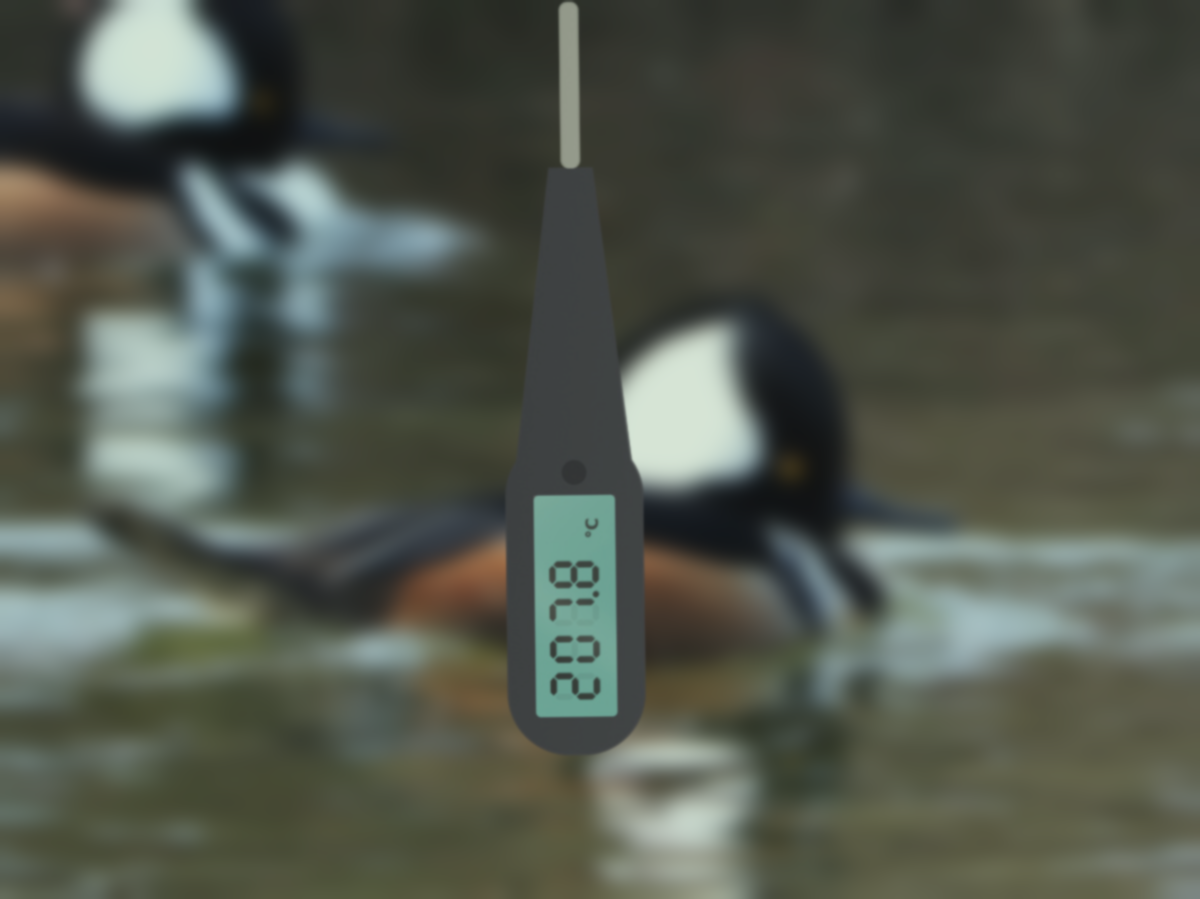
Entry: 207.8°C
